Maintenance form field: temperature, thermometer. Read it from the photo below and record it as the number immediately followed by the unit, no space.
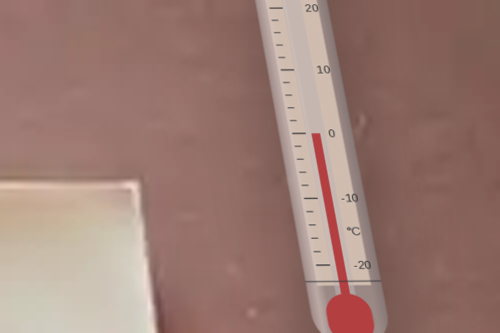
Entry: 0°C
